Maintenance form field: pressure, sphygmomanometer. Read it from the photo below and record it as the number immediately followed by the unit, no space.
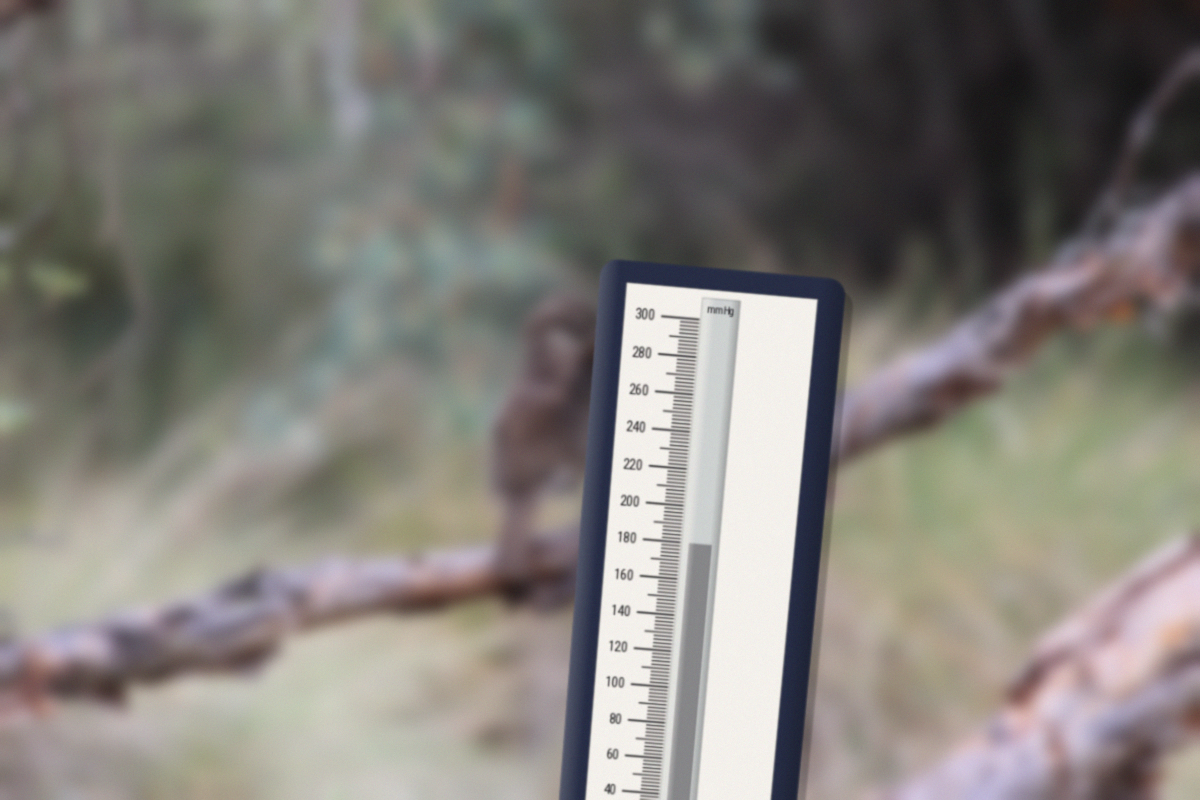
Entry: 180mmHg
